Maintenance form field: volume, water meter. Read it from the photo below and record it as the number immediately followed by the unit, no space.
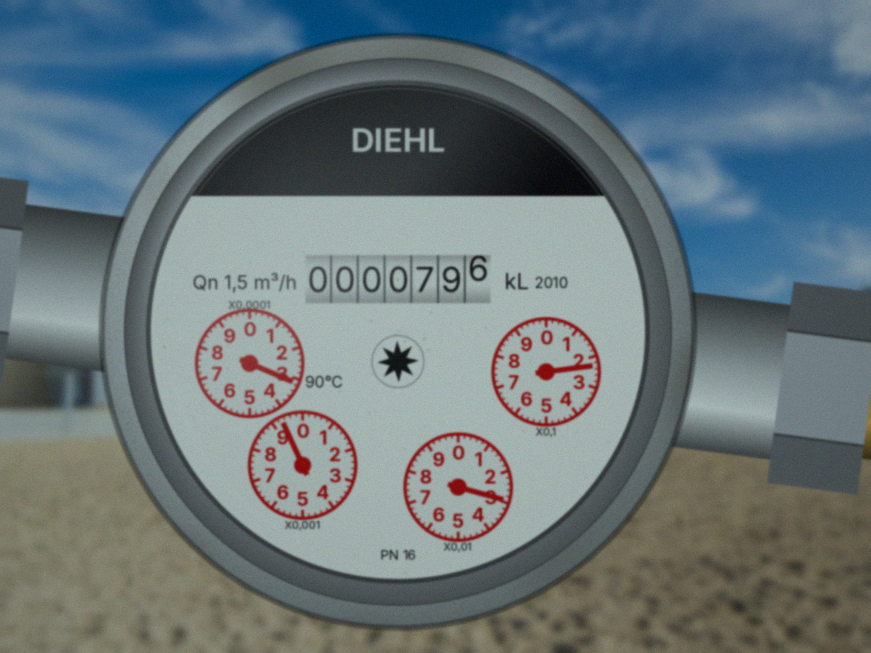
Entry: 796.2293kL
